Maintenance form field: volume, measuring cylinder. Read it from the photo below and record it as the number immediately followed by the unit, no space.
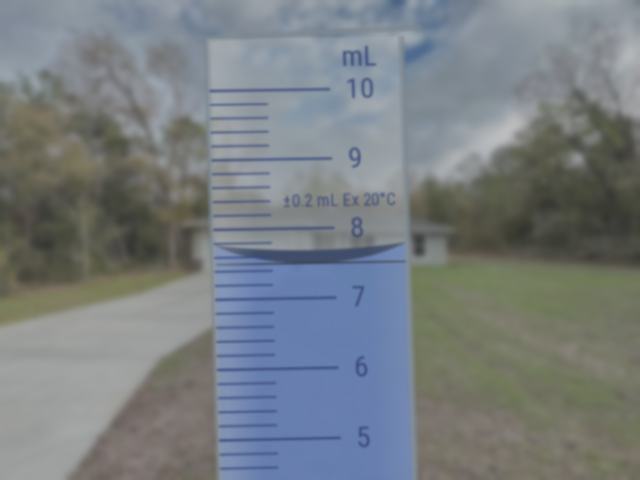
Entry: 7.5mL
